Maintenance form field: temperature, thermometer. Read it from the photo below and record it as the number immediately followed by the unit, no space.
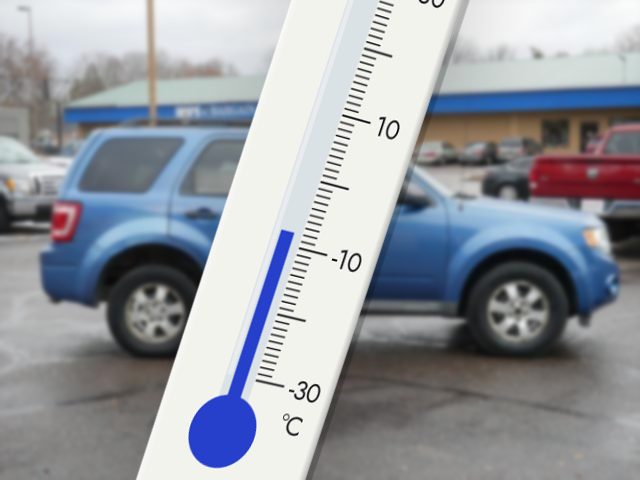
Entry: -8°C
